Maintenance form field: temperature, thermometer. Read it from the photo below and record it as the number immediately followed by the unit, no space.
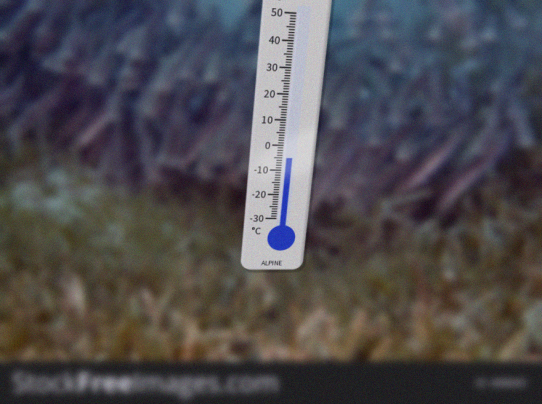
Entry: -5°C
